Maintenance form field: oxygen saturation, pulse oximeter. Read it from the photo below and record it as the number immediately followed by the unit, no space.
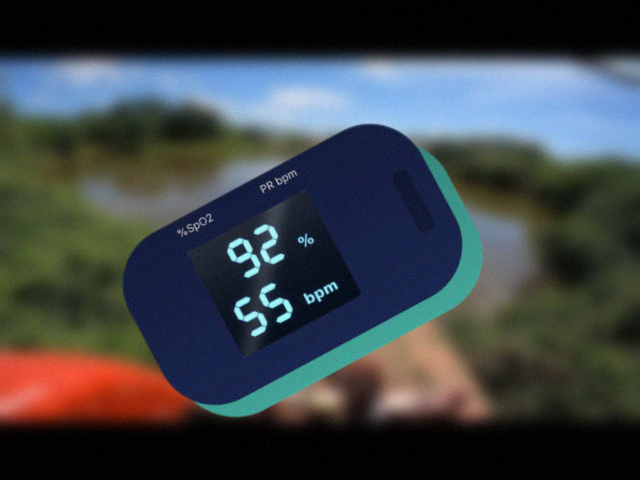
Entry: 92%
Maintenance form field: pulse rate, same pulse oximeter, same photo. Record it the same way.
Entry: 55bpm
